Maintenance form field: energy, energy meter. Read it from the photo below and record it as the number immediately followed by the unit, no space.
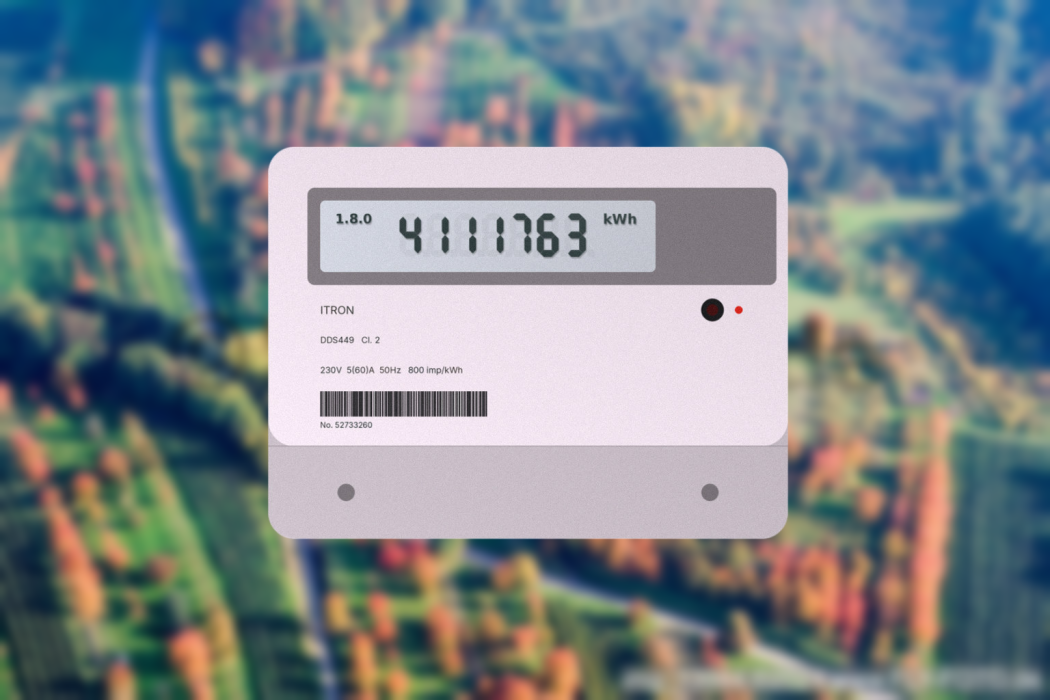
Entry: 4111763kWh
